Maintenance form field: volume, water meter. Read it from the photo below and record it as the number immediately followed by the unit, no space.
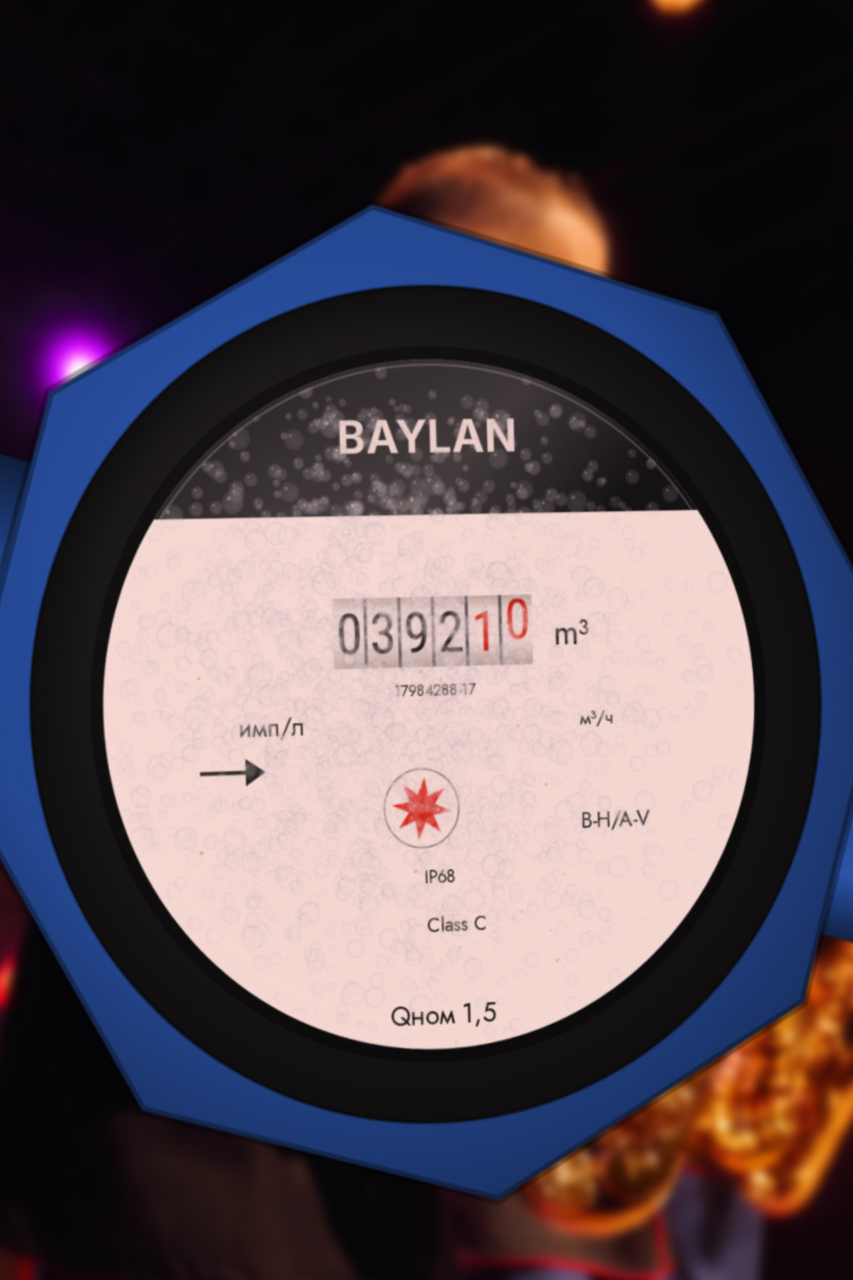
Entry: 392.10m³
